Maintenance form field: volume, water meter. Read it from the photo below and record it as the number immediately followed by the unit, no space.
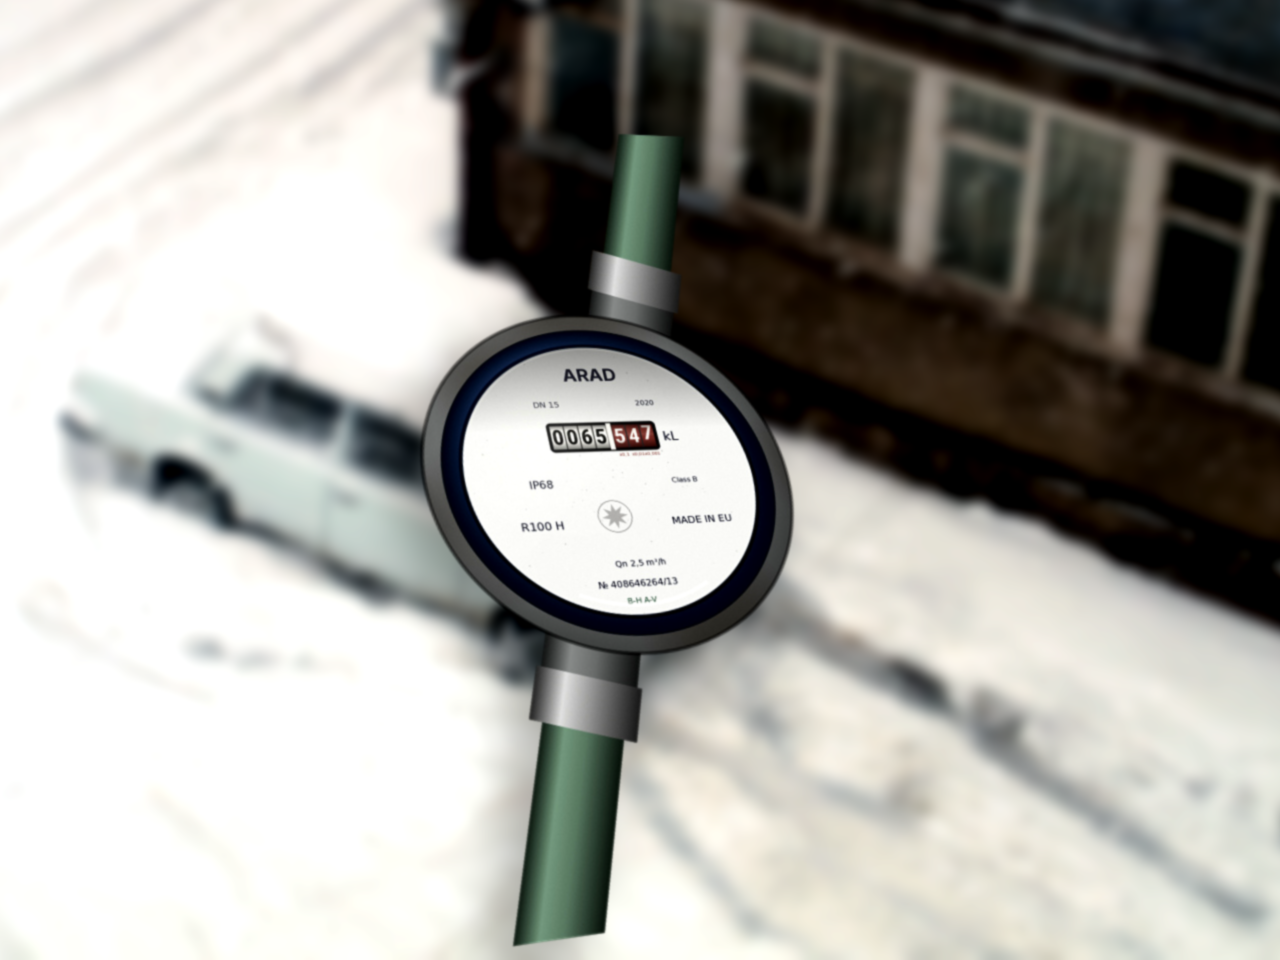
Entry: 65.547kL
